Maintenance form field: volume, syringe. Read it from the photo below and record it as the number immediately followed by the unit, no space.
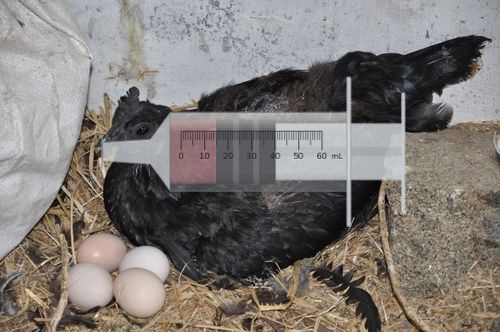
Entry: 15mL
